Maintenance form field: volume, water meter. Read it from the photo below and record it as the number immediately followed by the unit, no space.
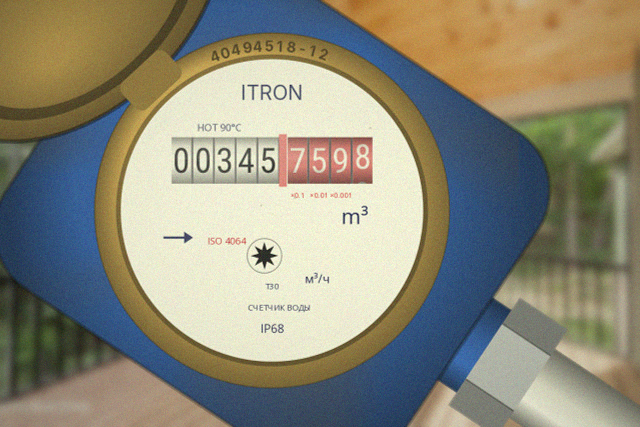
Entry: 345.7598m³
